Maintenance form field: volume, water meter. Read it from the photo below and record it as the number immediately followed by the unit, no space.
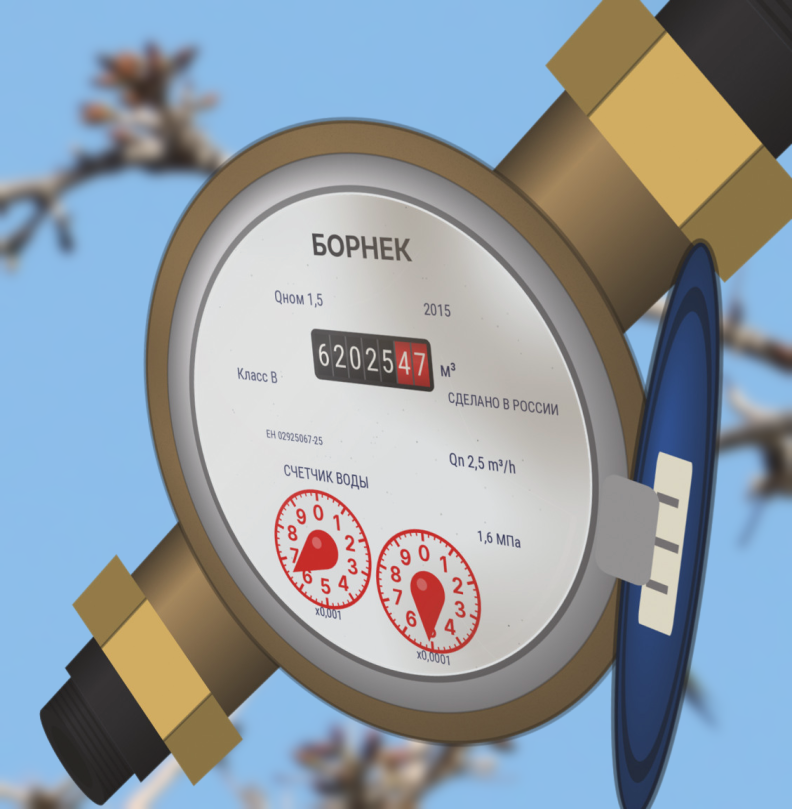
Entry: 62025.4765m³
